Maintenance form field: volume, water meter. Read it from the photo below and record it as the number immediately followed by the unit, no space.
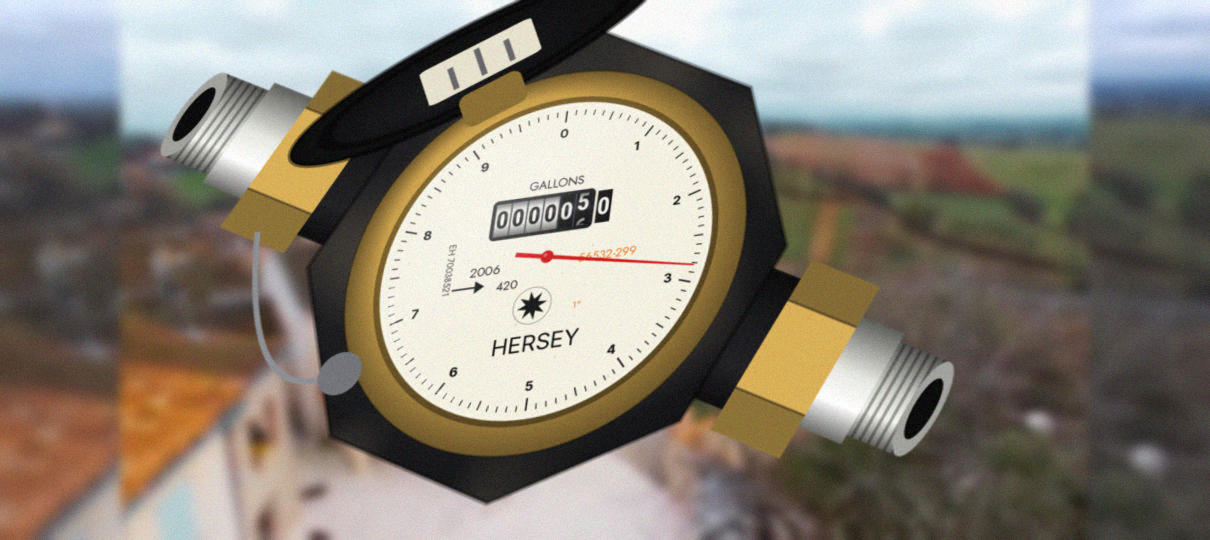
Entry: 52.8gal
